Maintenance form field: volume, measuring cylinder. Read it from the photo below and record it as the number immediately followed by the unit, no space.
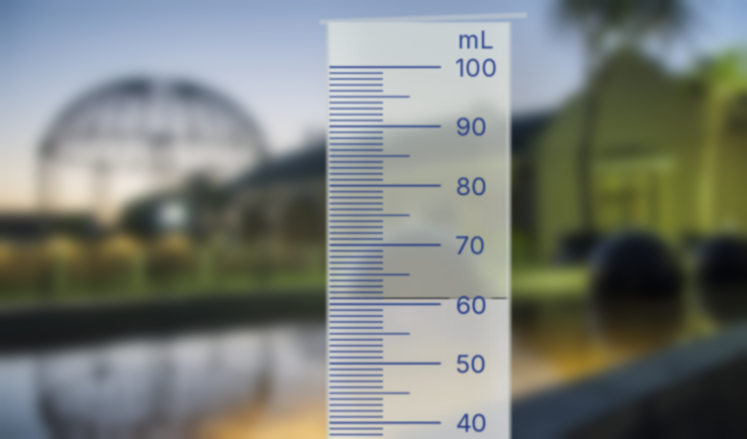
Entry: 61mL
